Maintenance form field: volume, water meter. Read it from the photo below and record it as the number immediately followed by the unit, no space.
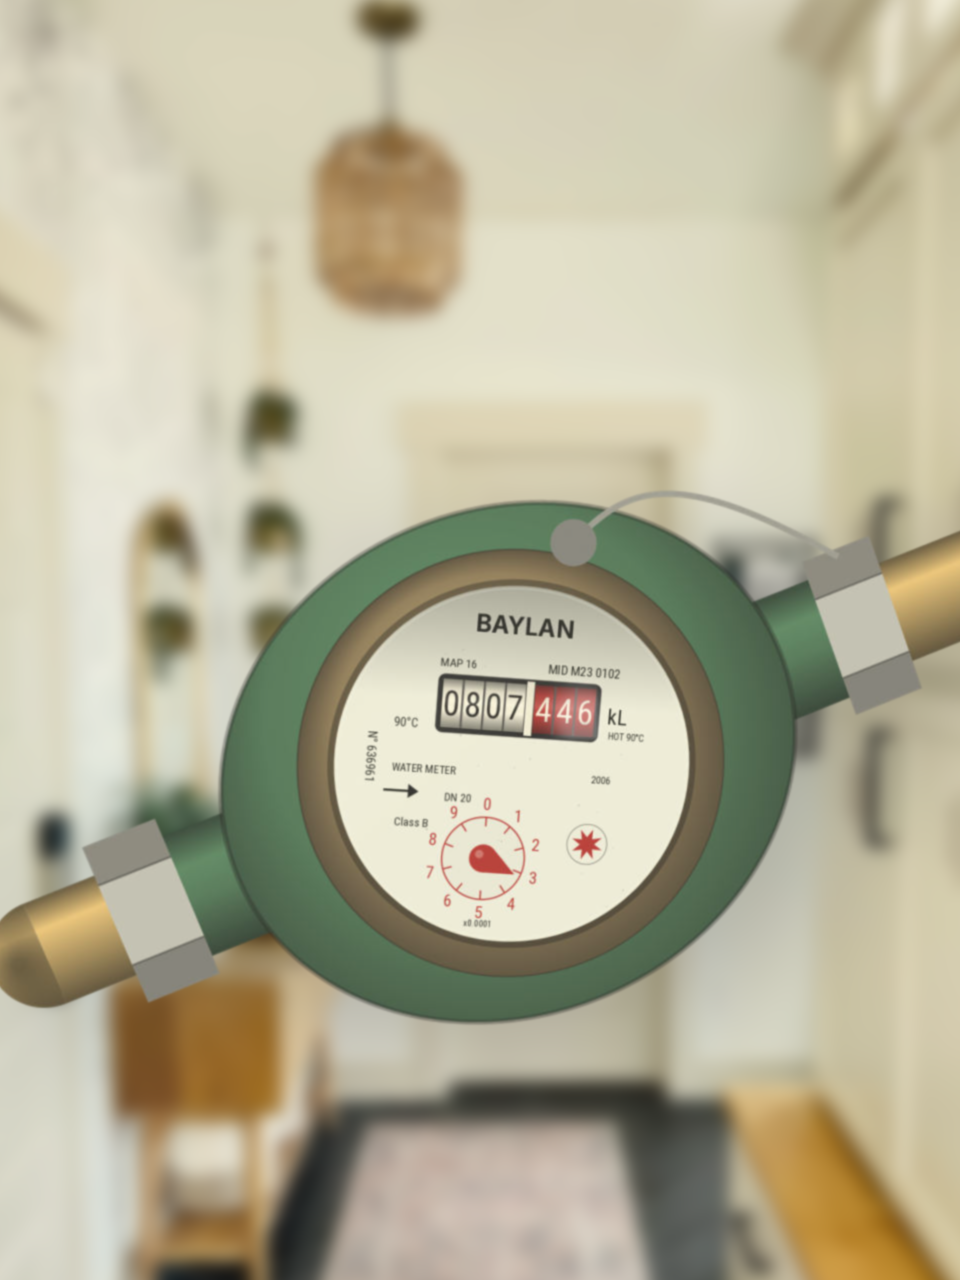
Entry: 807.4463kL
